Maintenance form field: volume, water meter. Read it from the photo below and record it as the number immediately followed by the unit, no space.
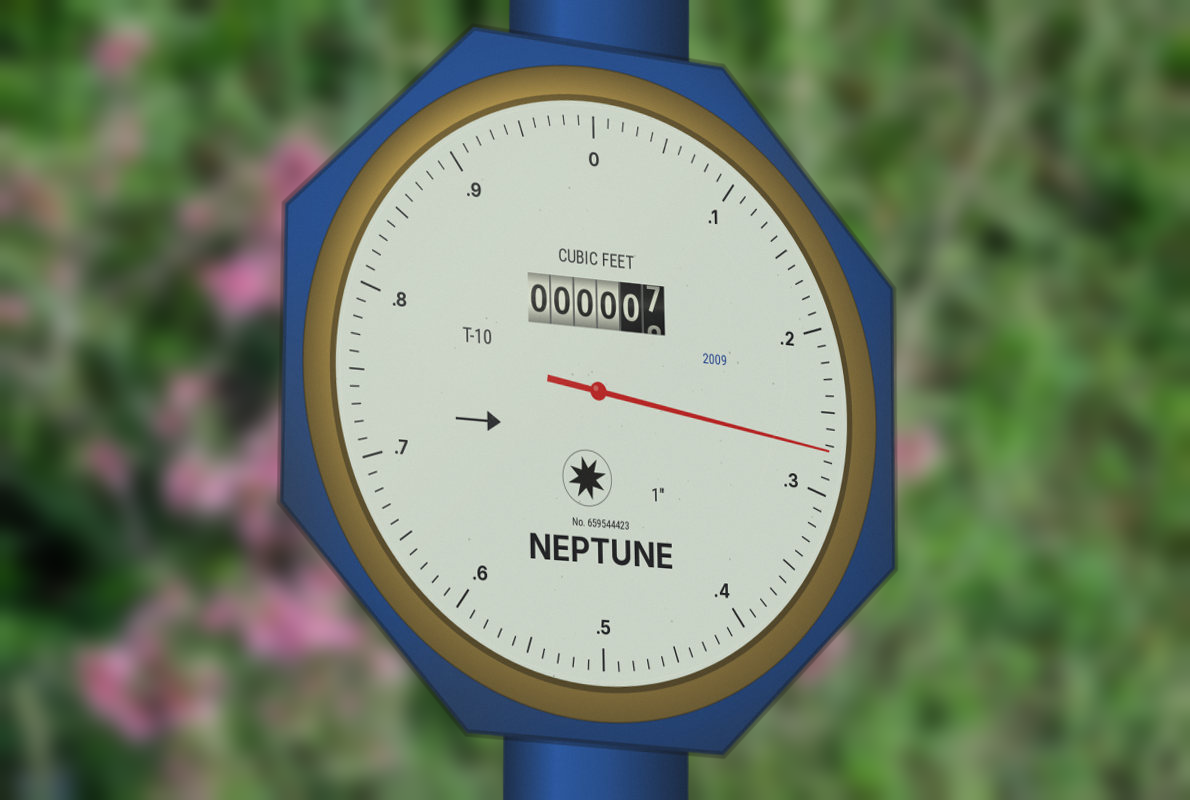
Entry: 7.27ft³
